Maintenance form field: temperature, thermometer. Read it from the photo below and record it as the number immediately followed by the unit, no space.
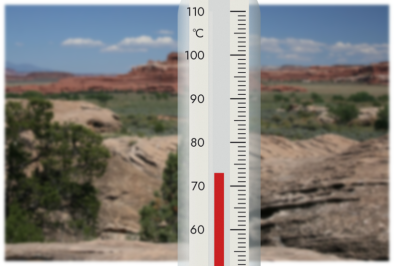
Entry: 73°C
